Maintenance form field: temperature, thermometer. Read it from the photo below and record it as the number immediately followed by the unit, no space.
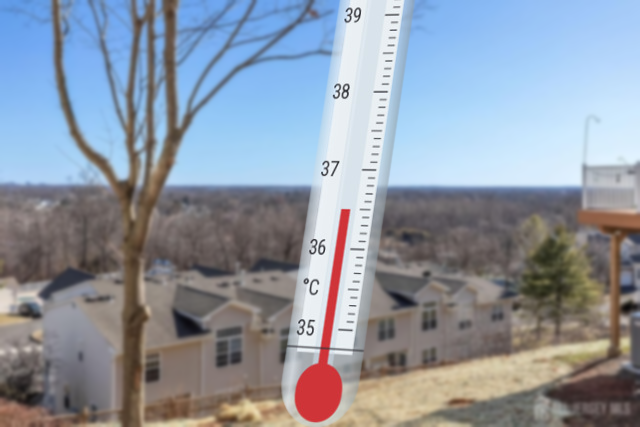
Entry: 36.5°C
